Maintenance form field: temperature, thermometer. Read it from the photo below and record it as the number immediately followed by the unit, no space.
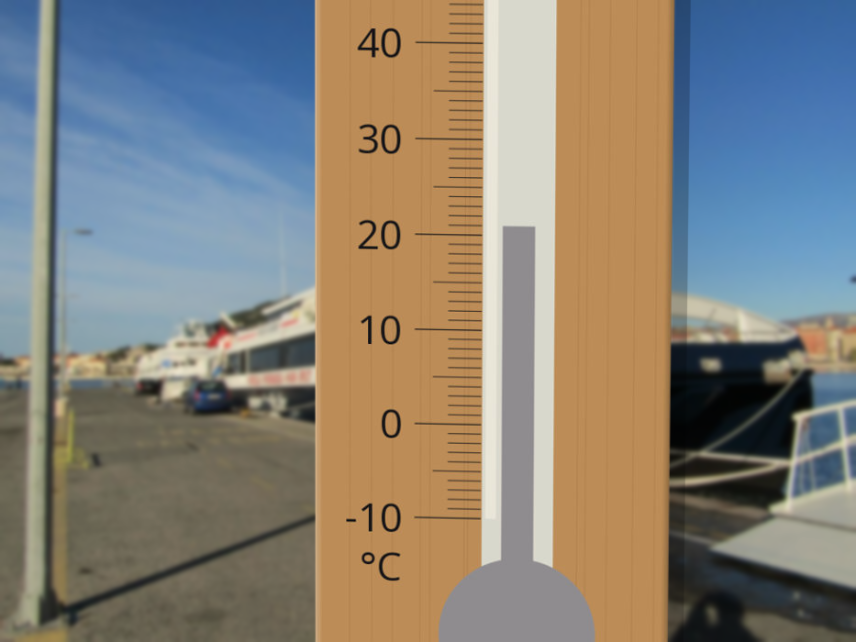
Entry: 21°C
